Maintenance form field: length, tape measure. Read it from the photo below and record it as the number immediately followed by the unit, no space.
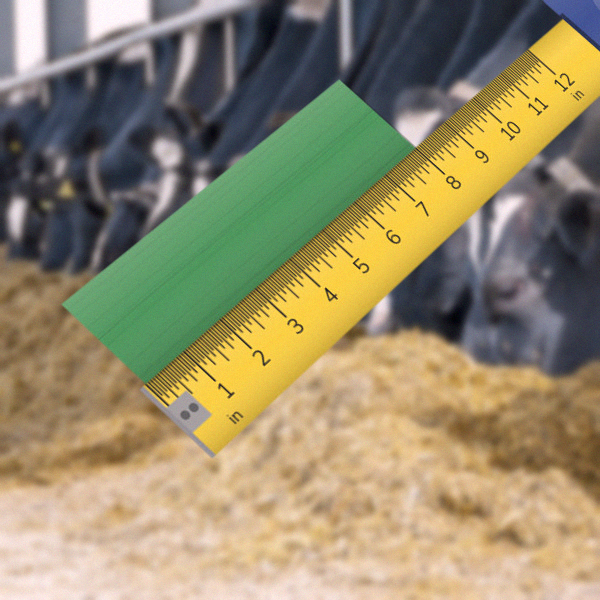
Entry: 8in
